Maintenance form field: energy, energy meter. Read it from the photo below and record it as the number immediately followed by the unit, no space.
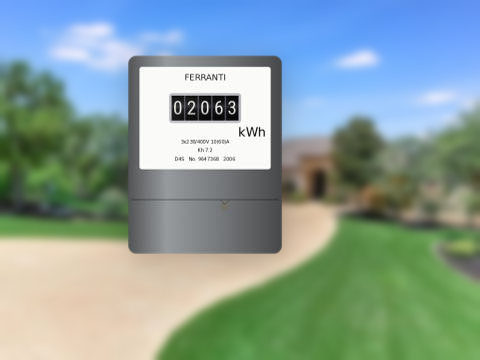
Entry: 2063kWh
